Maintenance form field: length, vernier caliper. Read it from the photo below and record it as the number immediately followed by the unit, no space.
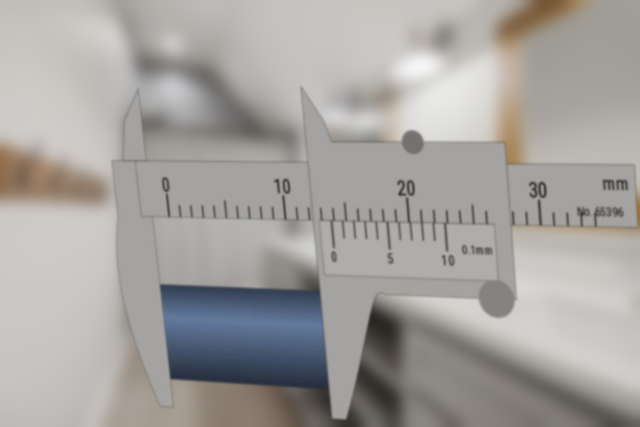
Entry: 13.8mm
